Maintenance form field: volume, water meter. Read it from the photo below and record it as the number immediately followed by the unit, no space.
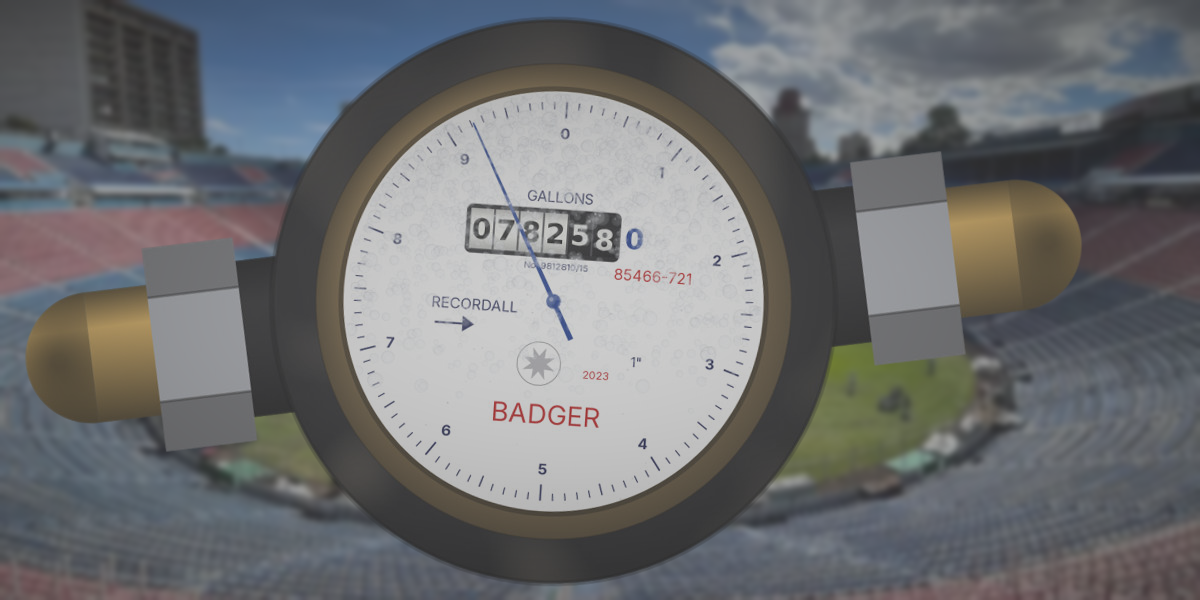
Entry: 782579.2gal
